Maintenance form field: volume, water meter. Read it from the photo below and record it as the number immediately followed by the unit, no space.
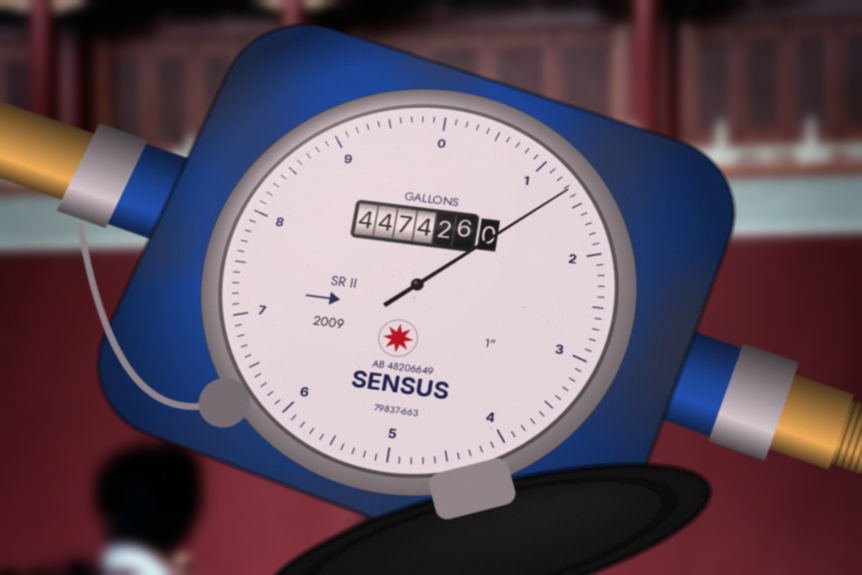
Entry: 4474261.3gal
